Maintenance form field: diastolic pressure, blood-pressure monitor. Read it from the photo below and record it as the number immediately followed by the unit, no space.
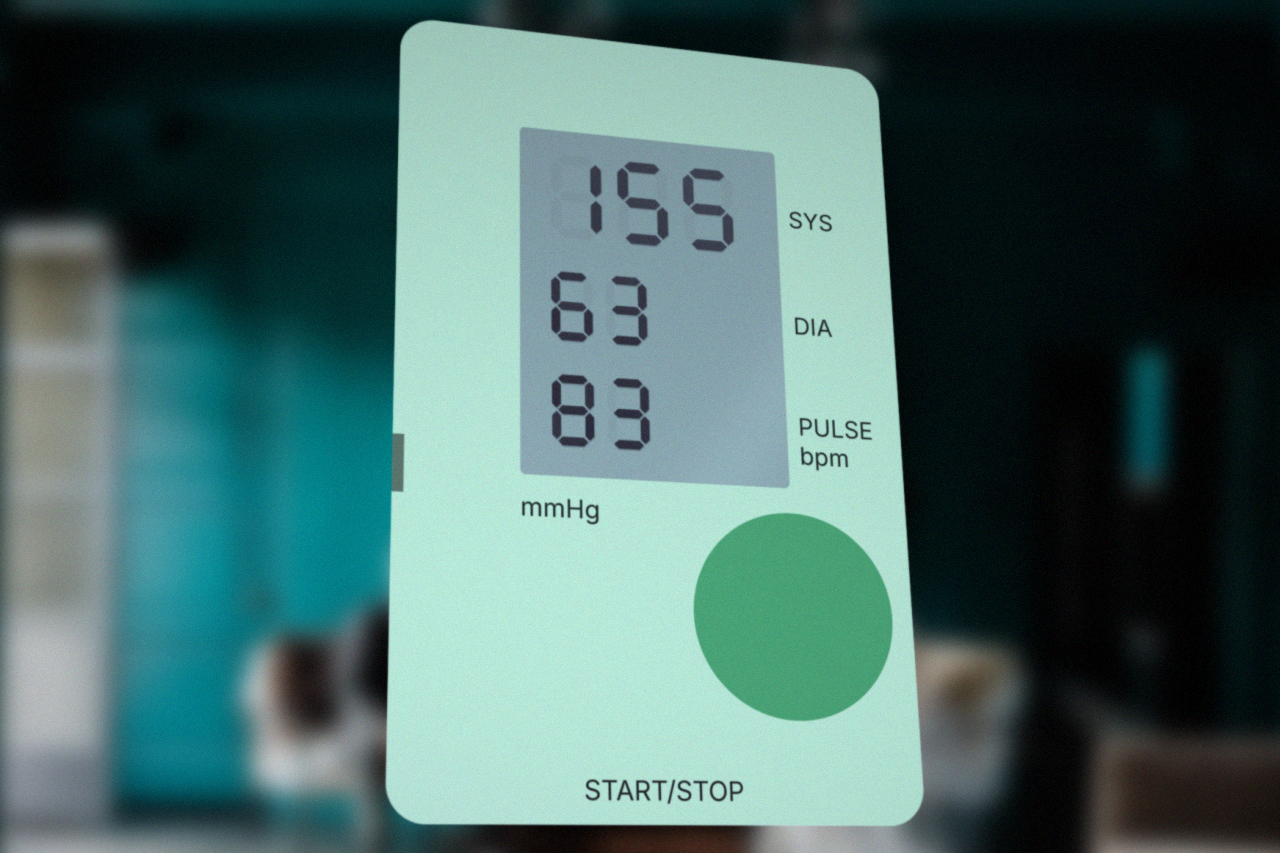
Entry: 63mmHg
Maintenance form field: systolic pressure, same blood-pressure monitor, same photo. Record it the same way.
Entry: 155mmHg
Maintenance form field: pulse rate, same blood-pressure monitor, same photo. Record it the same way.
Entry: 83bpm
